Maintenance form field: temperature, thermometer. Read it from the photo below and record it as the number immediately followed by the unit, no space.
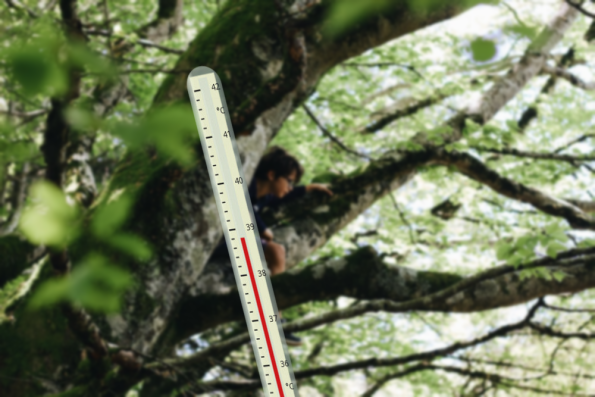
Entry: 38.8°C
